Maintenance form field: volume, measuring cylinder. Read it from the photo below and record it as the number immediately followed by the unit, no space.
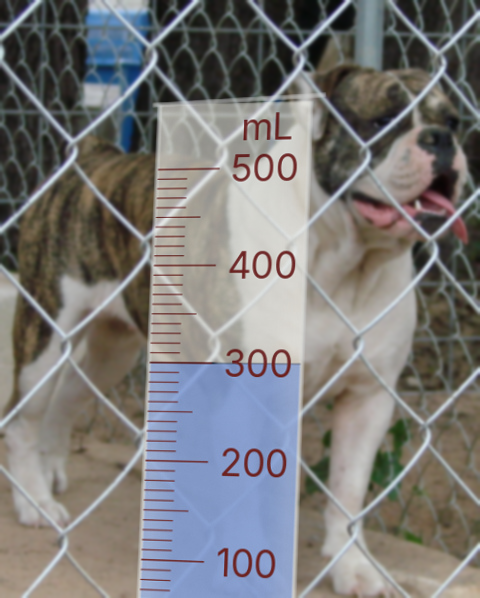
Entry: 300mL
